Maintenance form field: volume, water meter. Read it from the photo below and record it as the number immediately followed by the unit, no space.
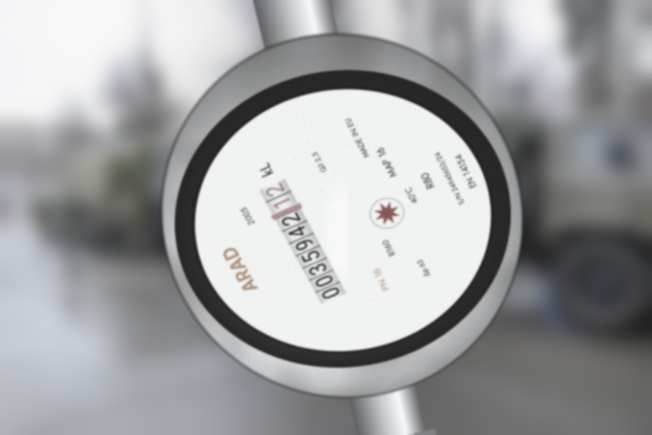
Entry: 35942.12kL
